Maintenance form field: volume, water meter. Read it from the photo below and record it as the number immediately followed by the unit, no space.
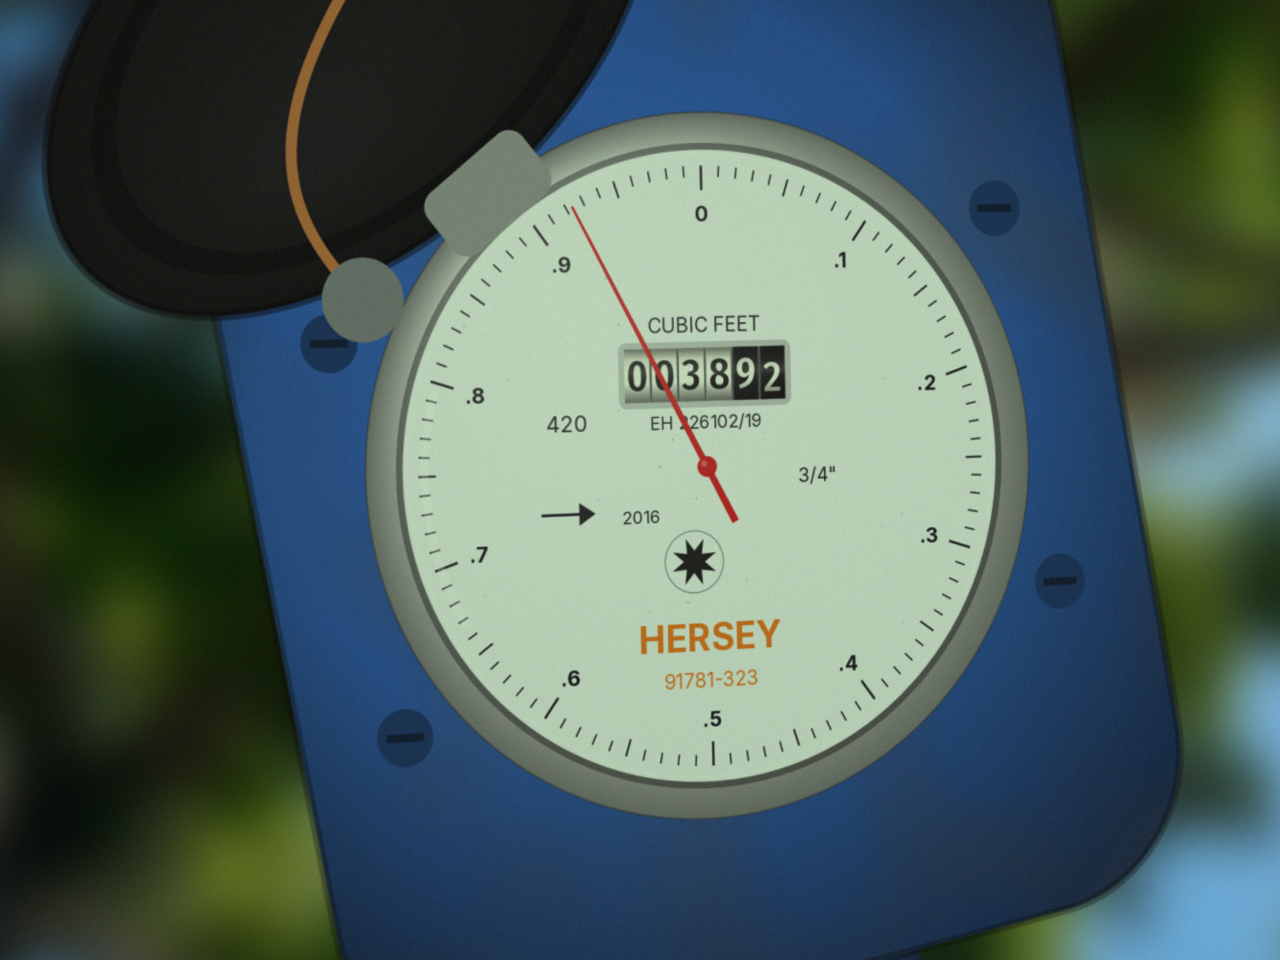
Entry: 3891.92ft³
